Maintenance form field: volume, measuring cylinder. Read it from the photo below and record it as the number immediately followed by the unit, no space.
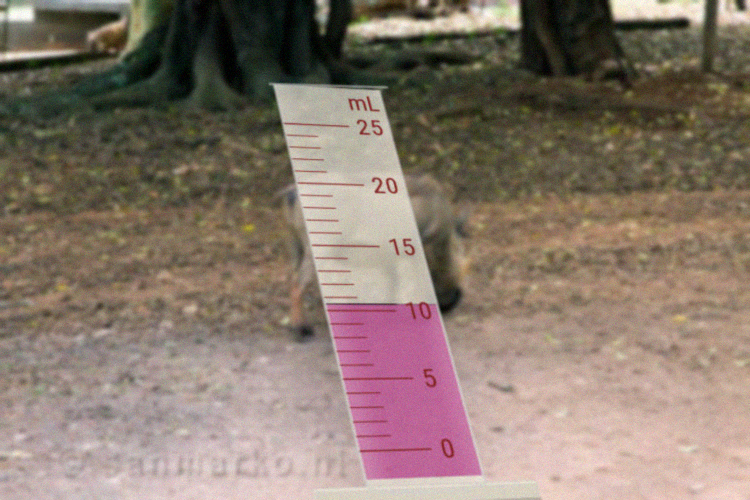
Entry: 10.5mL
